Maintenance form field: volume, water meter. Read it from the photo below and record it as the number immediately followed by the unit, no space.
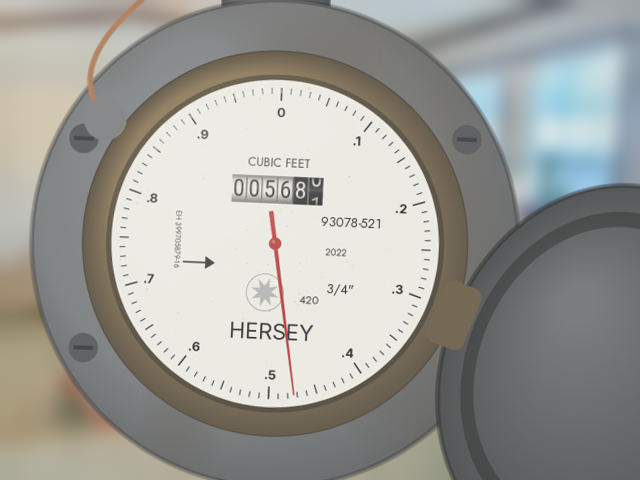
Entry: 5680.47ft³
